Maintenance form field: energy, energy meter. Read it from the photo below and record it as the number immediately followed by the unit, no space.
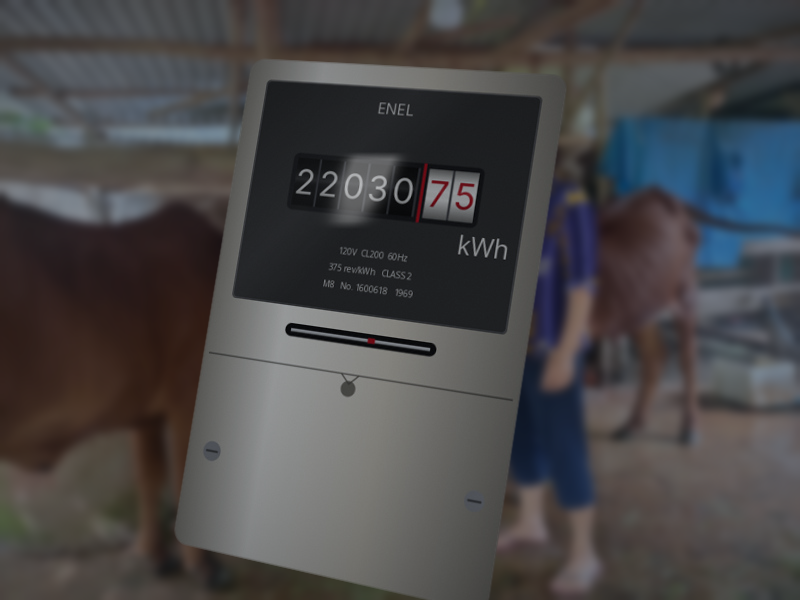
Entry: 22030.75kWh
